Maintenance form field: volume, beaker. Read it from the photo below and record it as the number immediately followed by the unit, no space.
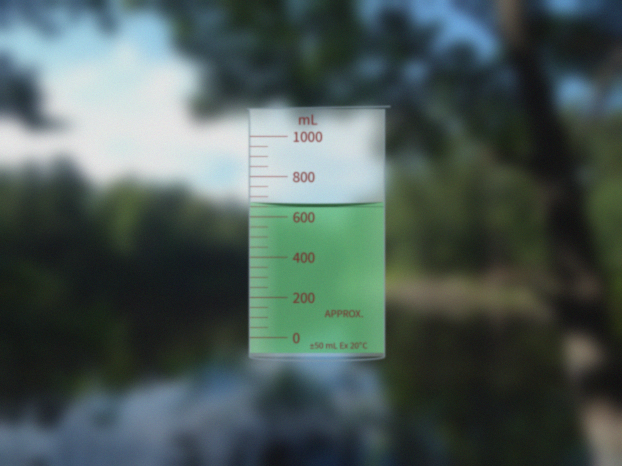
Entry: 650mL
